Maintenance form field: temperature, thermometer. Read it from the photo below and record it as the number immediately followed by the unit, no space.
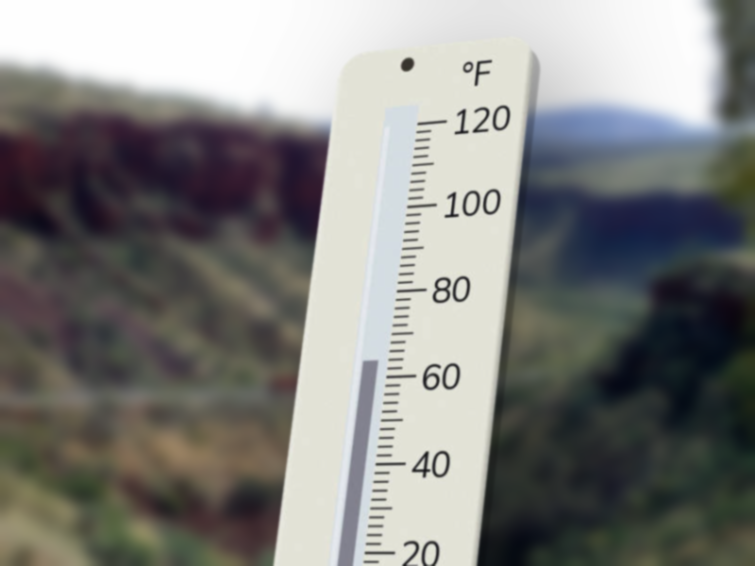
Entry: 64°F
